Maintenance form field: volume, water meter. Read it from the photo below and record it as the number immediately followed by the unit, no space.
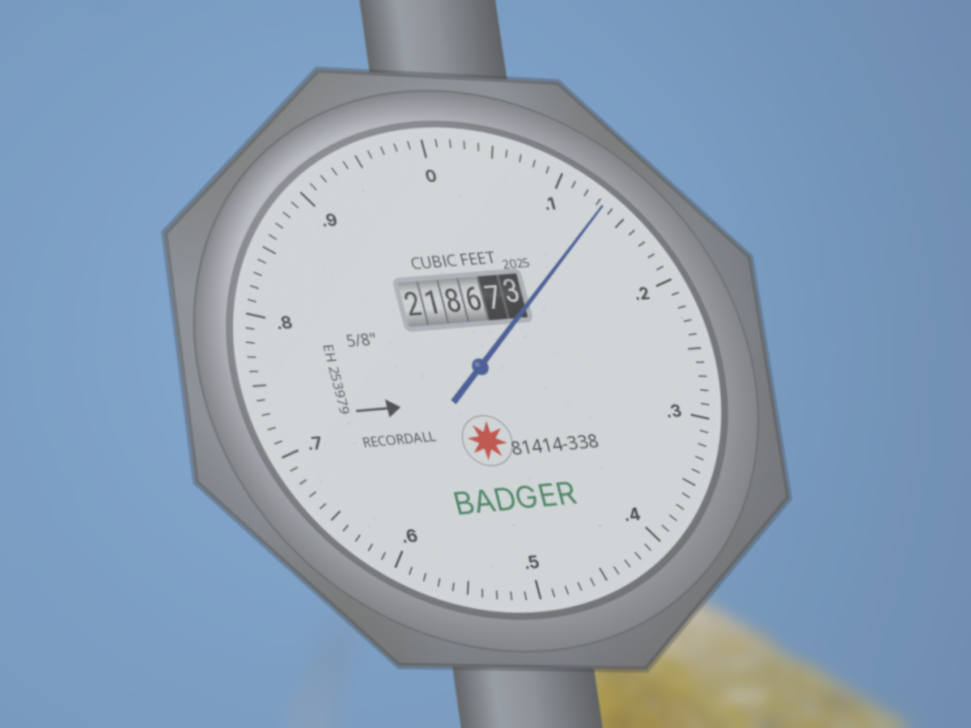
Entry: 218673.13ft³
